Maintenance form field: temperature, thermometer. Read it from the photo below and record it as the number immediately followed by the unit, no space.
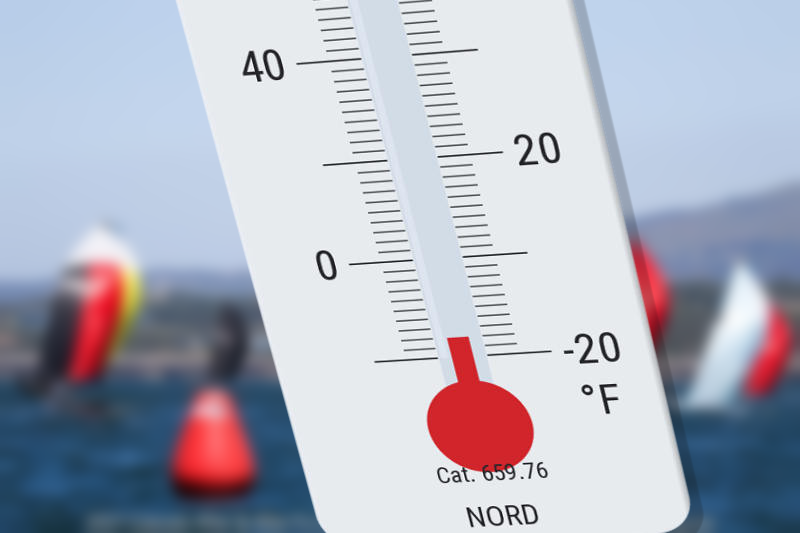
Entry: -16°F
